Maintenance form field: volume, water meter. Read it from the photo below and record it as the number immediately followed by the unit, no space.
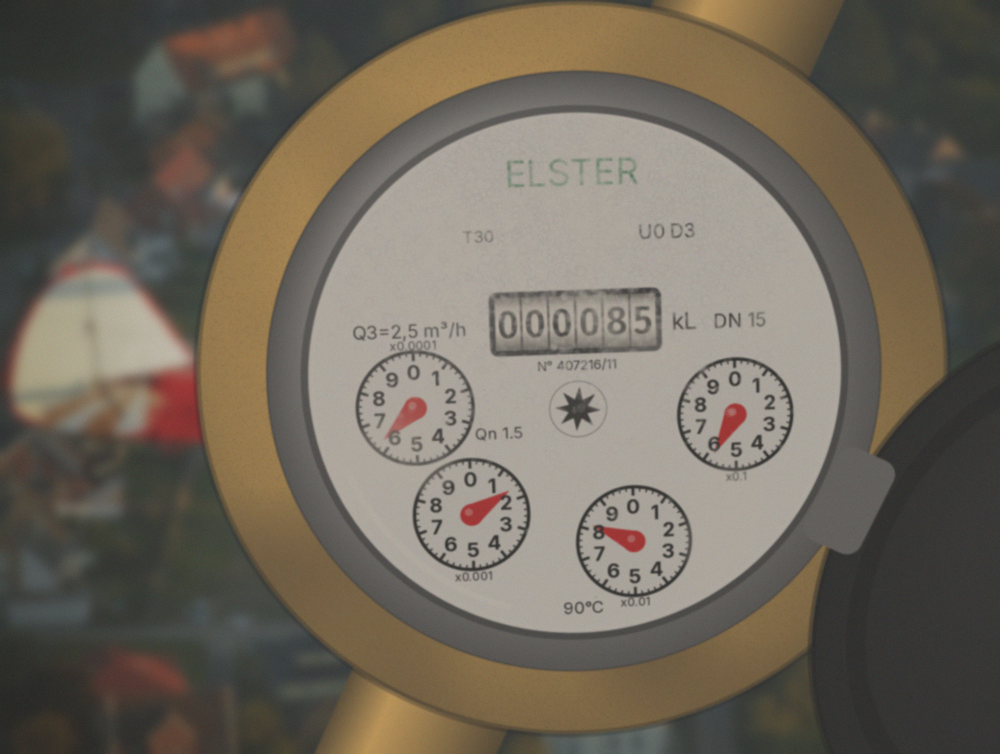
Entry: 85.5816kL
